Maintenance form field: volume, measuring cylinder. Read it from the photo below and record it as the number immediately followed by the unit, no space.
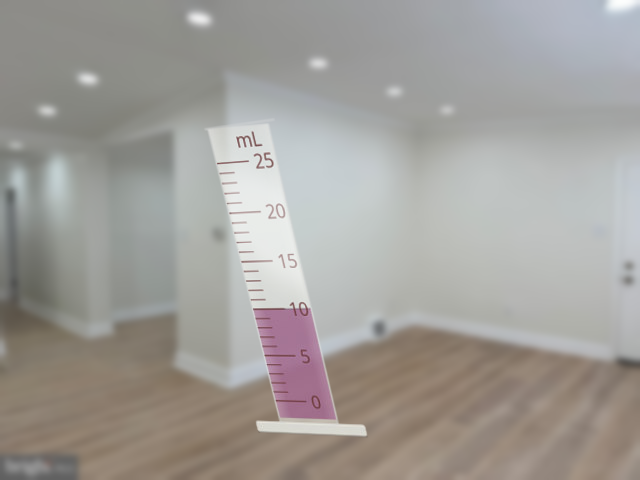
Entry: 10mL
